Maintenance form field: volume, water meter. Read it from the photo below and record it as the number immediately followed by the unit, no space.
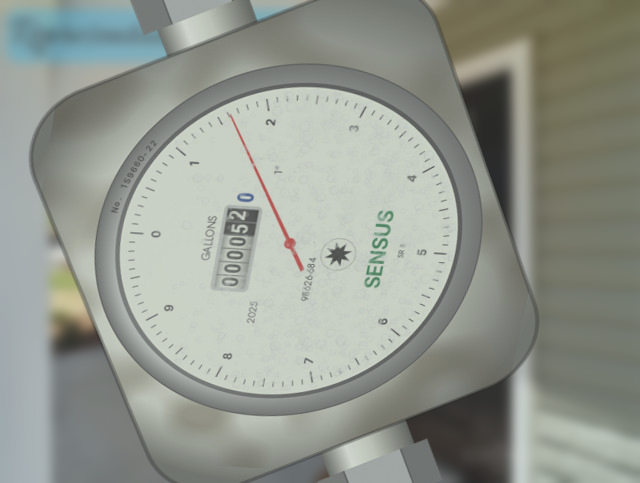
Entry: 521.6gal
